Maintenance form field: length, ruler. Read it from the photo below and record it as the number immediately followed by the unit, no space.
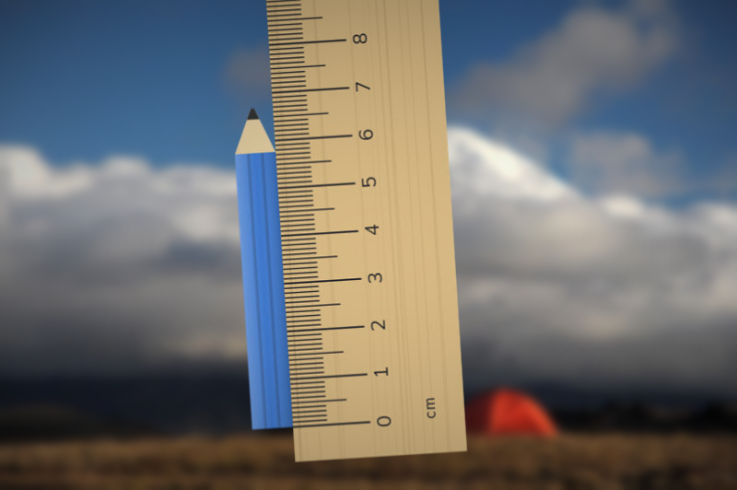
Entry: 6.7cm
